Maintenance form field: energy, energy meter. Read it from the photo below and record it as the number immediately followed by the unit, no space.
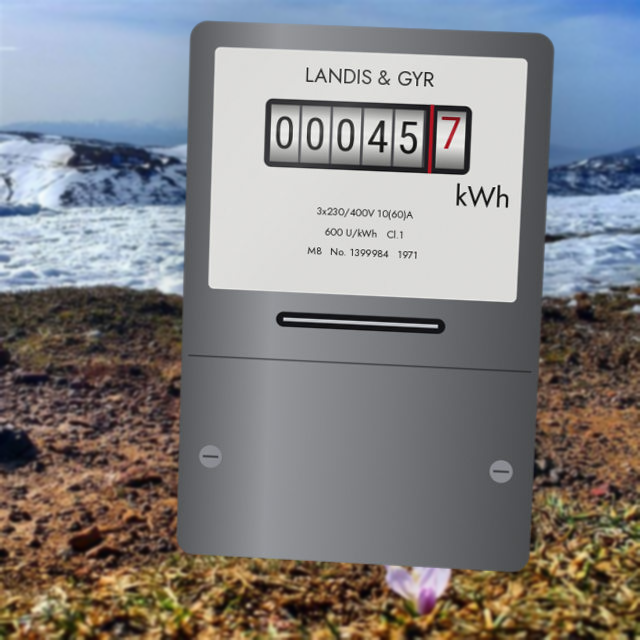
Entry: 45.7kWh
